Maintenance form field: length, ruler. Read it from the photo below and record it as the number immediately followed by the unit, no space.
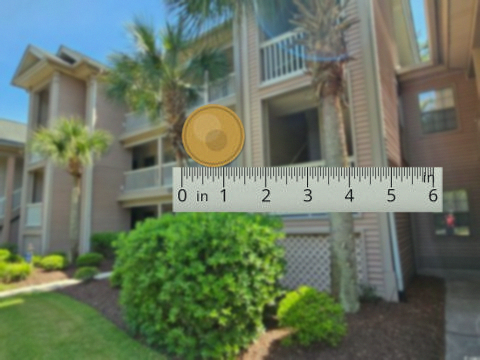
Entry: 1.5in
